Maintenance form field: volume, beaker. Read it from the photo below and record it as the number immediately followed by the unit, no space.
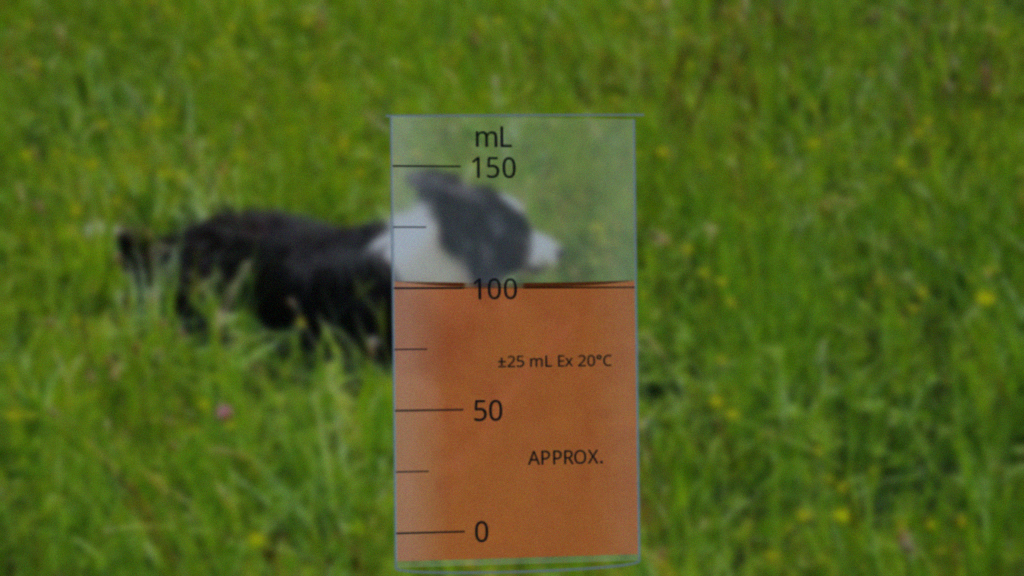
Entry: 100mL
